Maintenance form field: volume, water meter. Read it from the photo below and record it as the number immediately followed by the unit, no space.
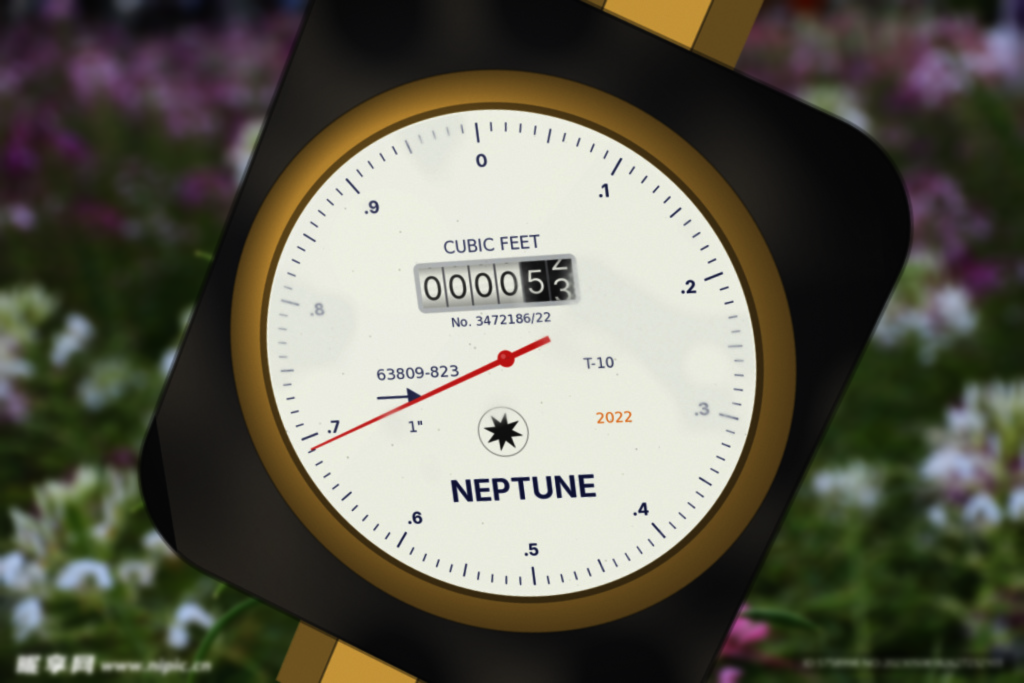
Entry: 52.69ft³
